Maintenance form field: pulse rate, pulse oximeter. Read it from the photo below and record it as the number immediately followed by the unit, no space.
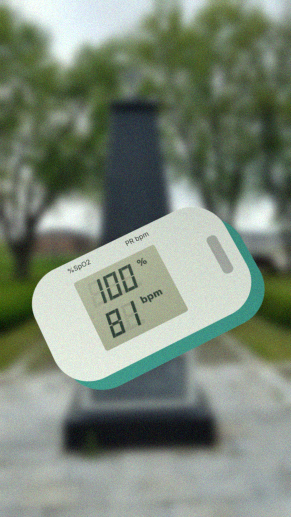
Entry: 81bpm
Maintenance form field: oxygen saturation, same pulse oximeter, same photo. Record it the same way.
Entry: 100%
